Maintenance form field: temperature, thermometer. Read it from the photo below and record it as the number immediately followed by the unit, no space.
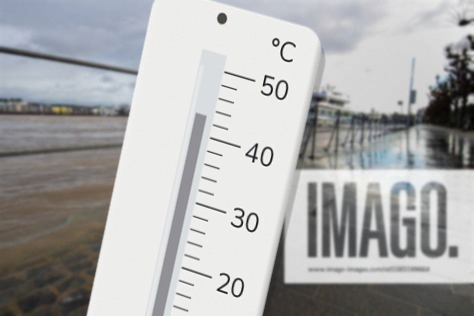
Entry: 43°C
